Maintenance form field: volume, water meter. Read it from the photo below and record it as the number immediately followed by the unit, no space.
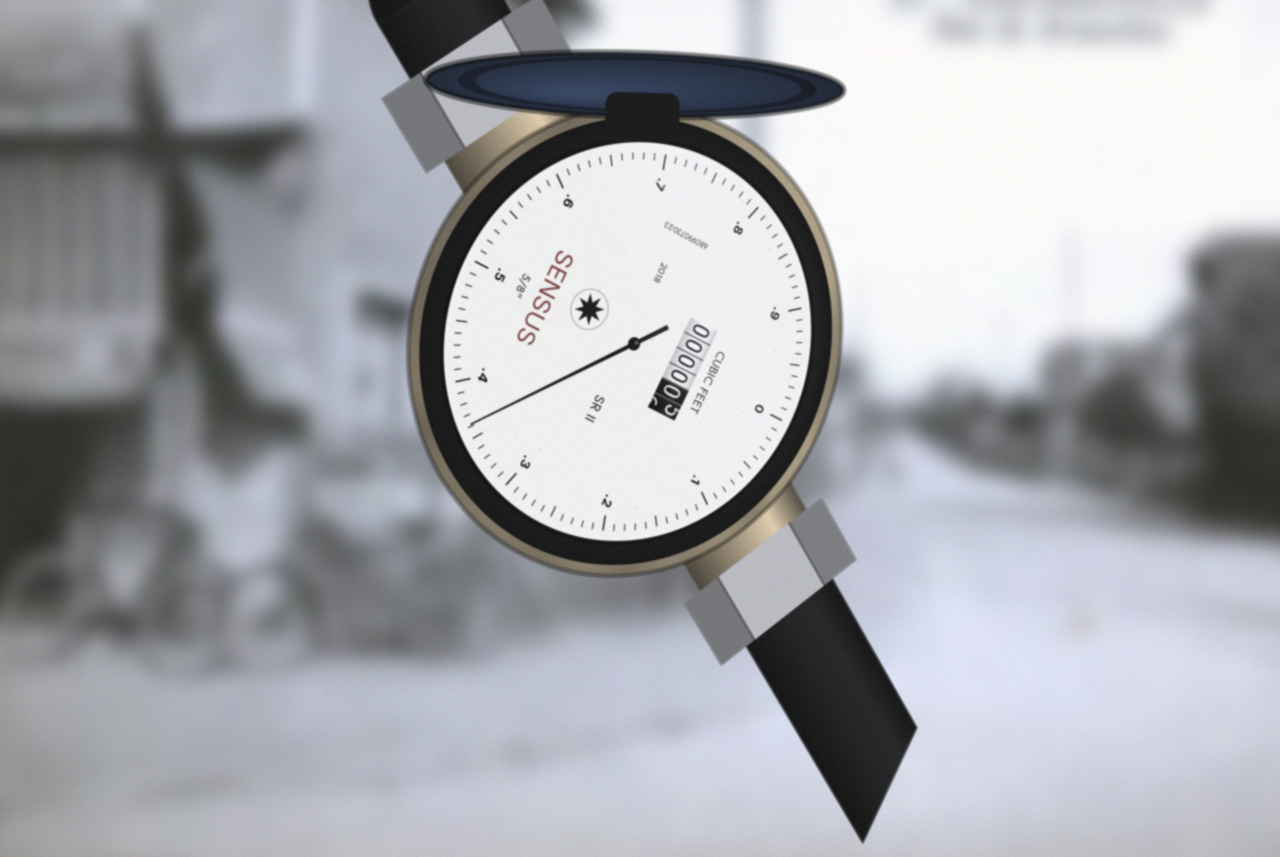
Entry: 5.36ft³
